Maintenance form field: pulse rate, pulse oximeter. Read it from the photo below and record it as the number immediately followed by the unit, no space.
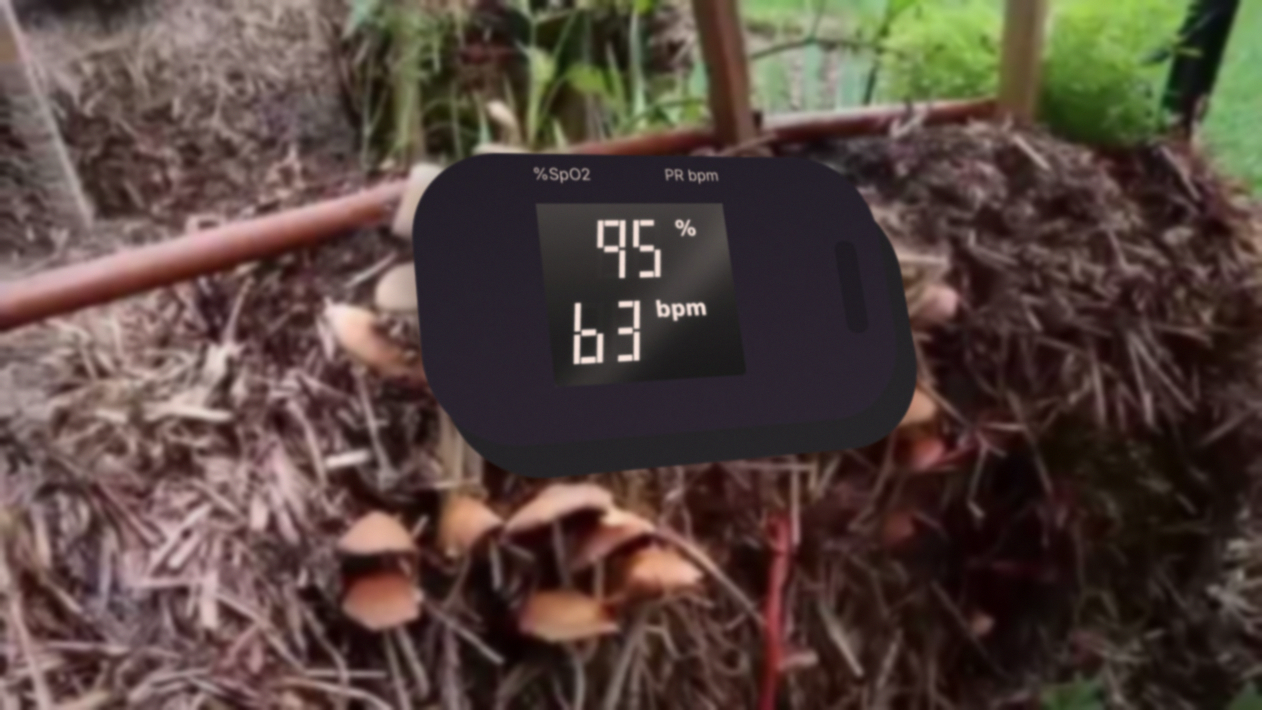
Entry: 63bpm
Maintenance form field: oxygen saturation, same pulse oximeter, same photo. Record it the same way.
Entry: 95%
